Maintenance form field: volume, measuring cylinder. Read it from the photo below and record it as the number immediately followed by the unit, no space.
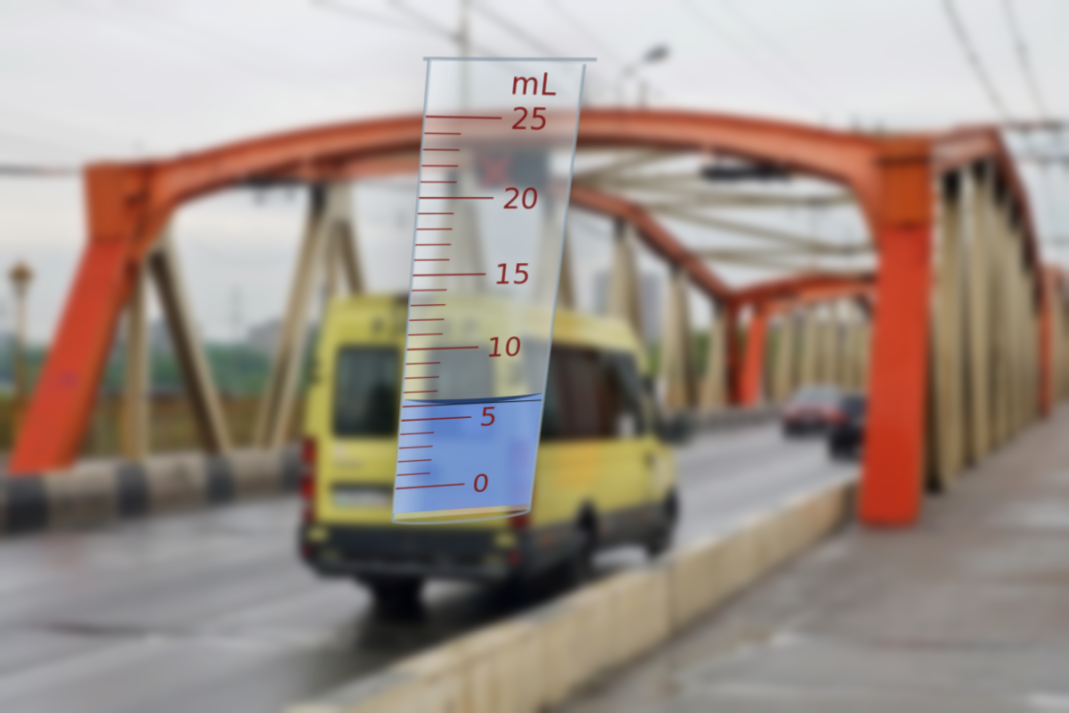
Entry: 6mL
